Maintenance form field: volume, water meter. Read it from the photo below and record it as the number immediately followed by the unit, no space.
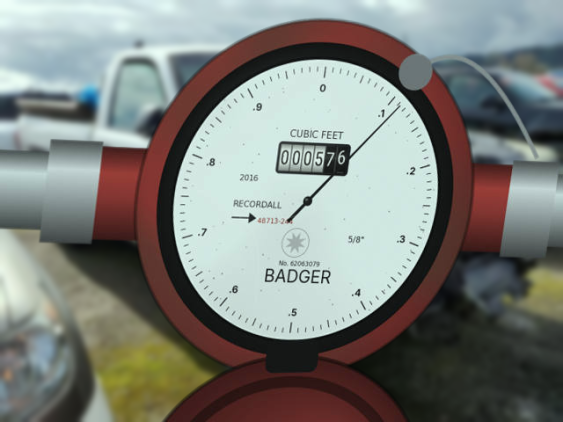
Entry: 576.11ft³
